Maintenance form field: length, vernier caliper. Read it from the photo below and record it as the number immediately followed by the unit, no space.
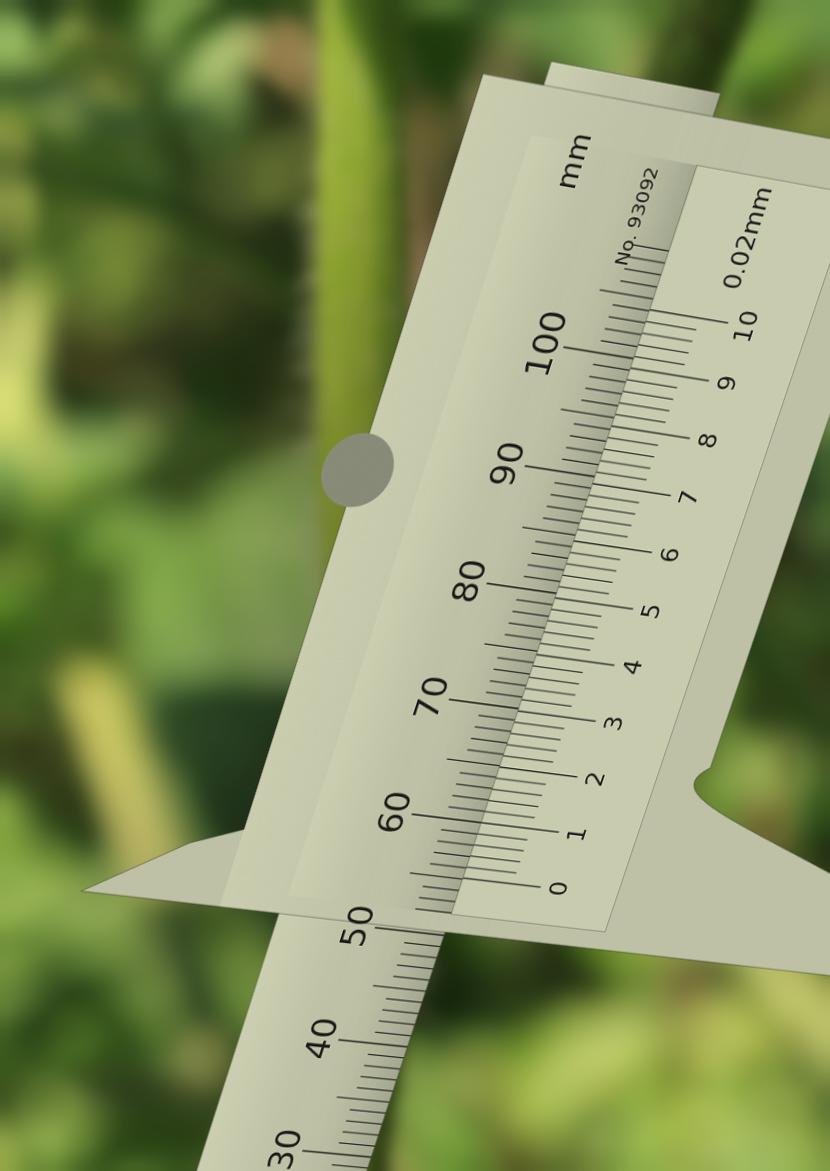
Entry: 55.1mm
